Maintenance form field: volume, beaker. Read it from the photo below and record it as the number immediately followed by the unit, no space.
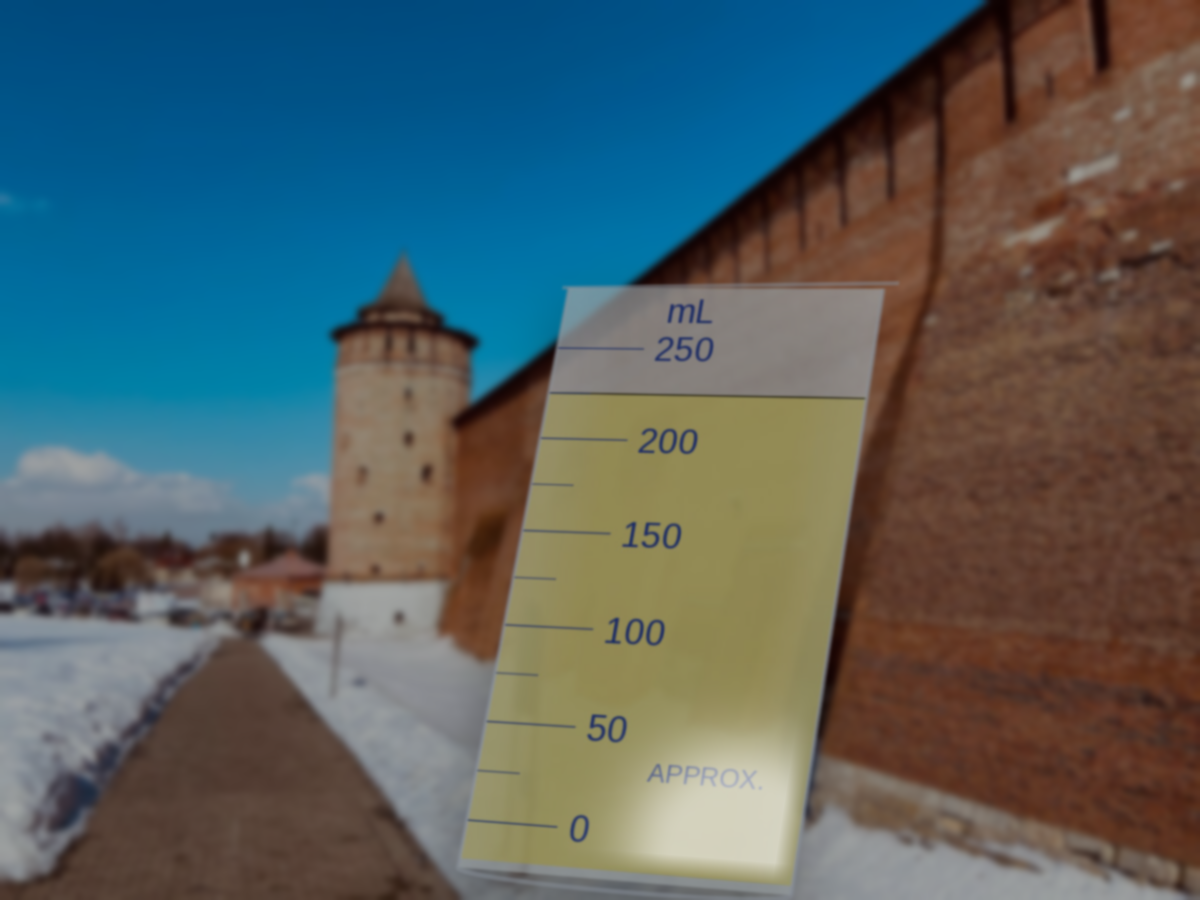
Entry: 225mL
